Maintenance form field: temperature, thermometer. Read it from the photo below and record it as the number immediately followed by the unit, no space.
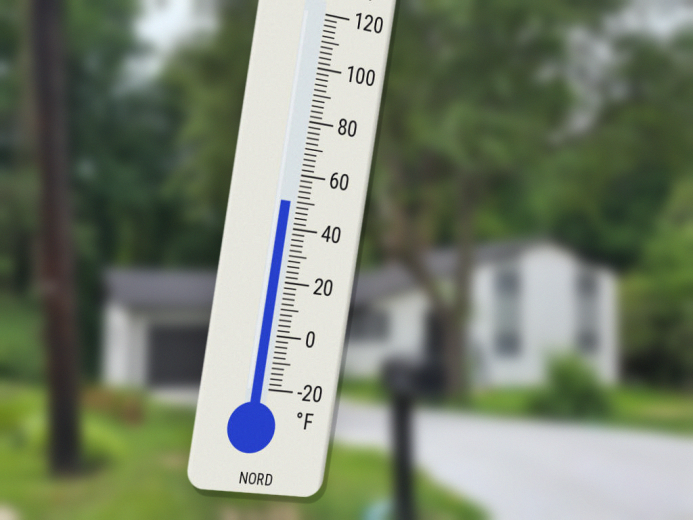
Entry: 50°F
